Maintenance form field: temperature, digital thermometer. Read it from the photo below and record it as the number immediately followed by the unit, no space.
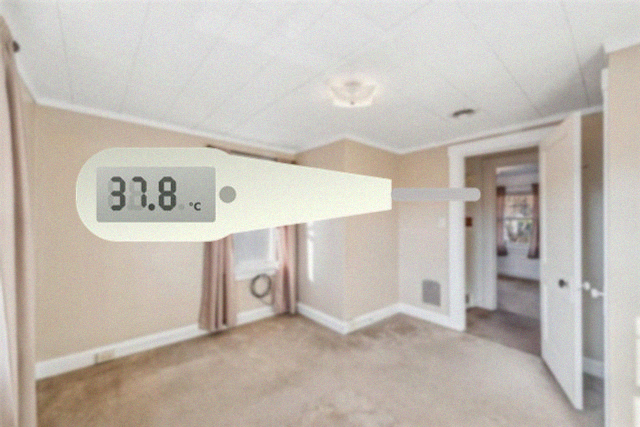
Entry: 37.8°C
